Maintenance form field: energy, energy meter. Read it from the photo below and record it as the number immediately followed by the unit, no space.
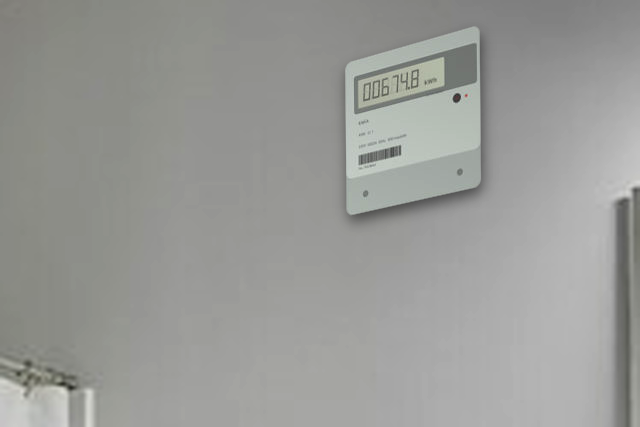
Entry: 674.8kWh
